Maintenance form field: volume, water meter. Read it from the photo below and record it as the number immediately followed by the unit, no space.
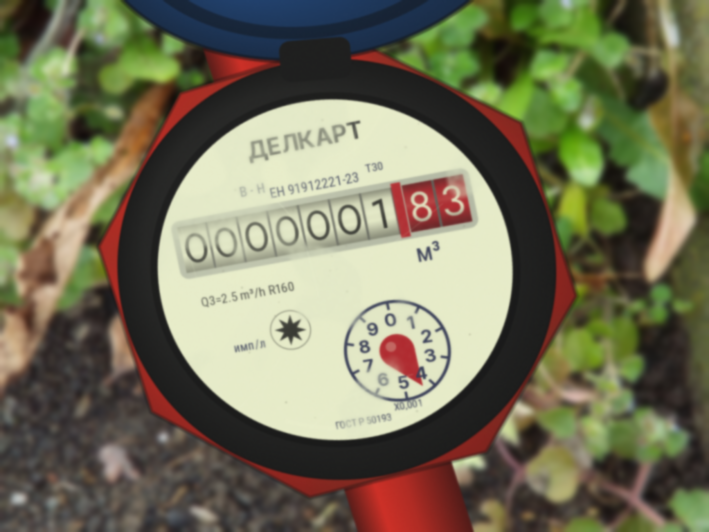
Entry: 1.834m³
